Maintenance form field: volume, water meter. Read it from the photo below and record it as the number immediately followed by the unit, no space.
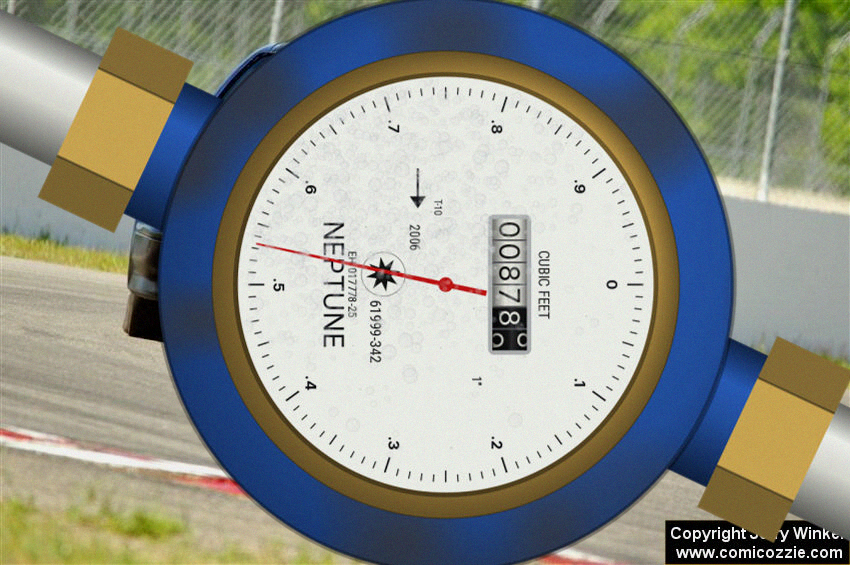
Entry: 8788.53ft³
